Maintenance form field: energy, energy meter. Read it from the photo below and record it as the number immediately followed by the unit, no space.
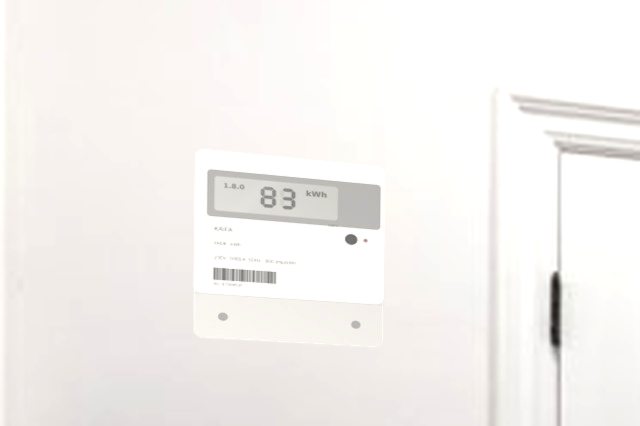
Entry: 83kWh
